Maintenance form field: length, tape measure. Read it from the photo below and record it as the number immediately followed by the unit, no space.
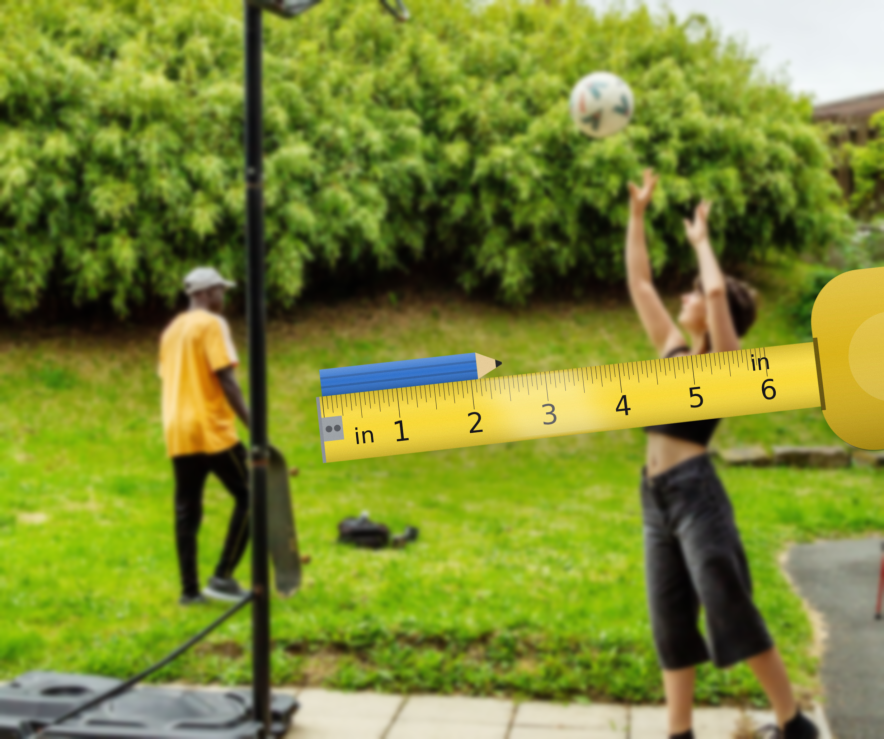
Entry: 2.4375in
